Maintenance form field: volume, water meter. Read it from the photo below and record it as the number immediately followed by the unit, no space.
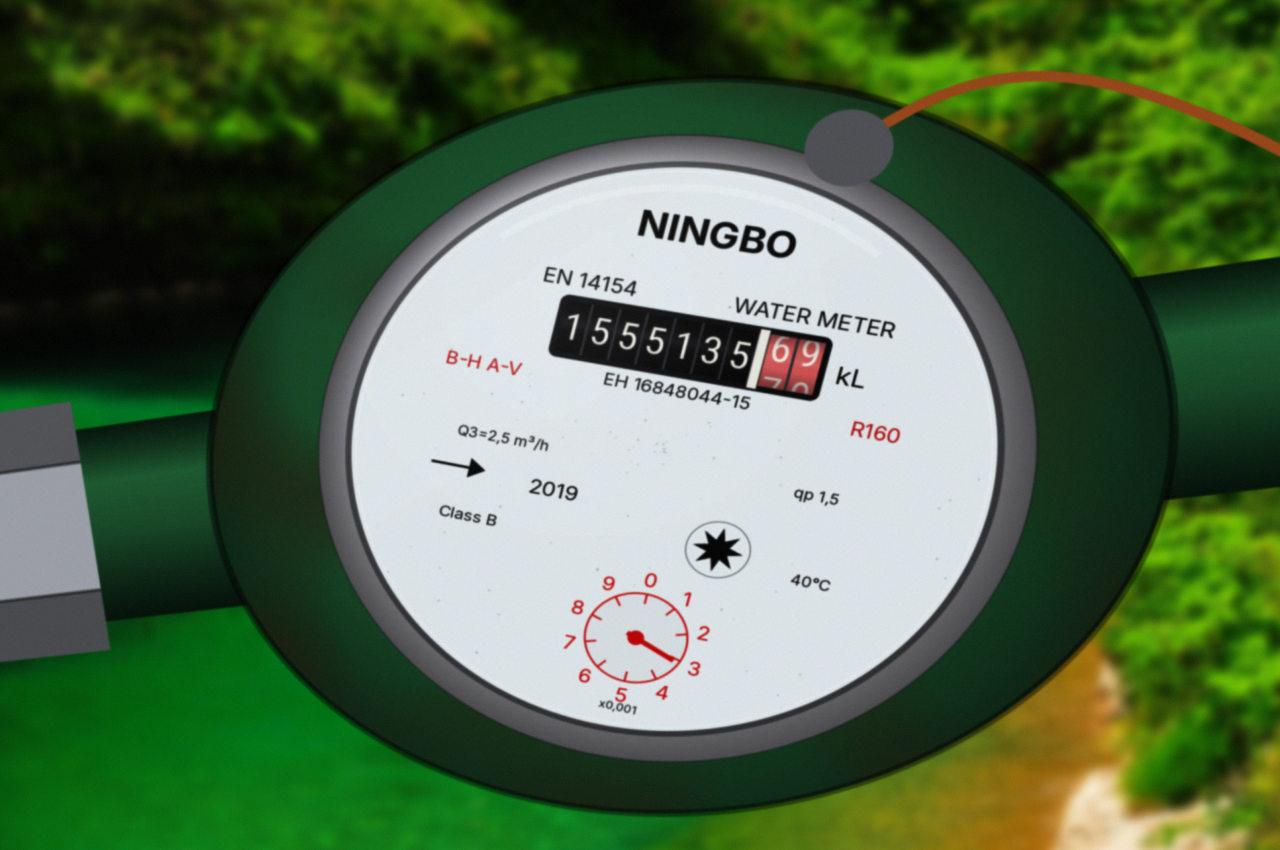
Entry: 1555135.693kL
